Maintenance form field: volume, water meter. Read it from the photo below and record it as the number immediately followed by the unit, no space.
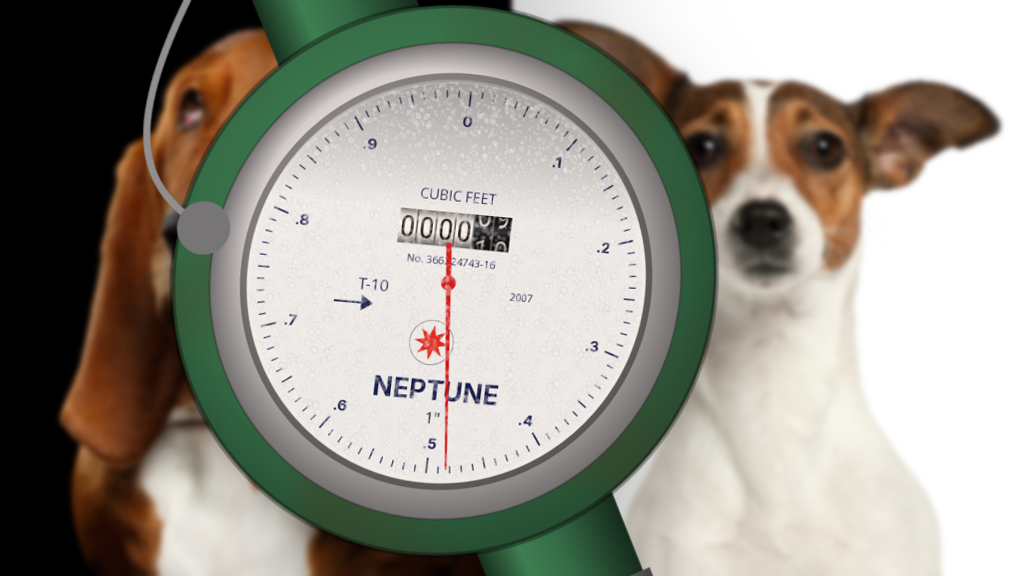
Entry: 9.48ft³
